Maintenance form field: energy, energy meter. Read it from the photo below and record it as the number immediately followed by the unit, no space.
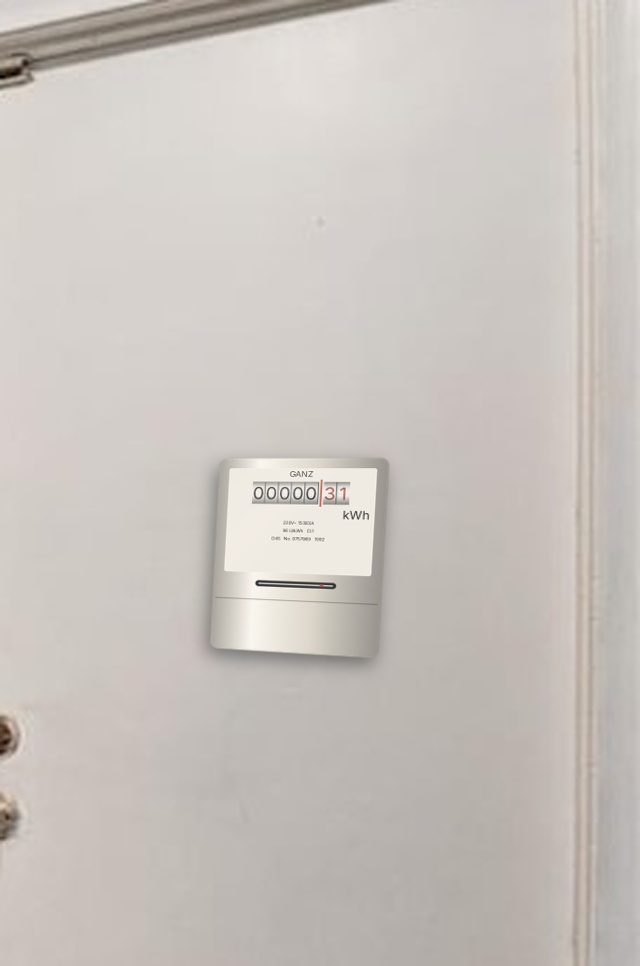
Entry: 0.31kWh
